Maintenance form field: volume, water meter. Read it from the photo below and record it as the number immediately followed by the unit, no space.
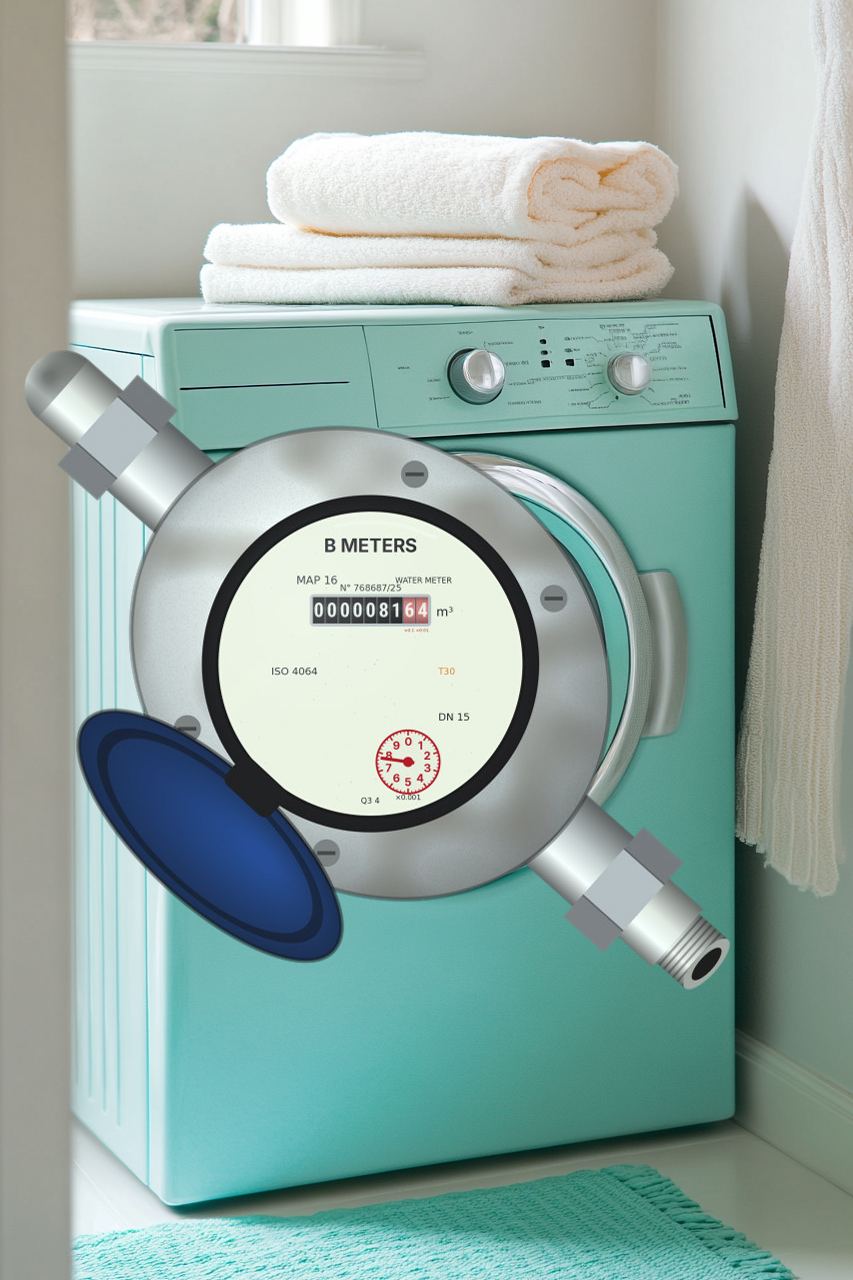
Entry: 81.647m³
